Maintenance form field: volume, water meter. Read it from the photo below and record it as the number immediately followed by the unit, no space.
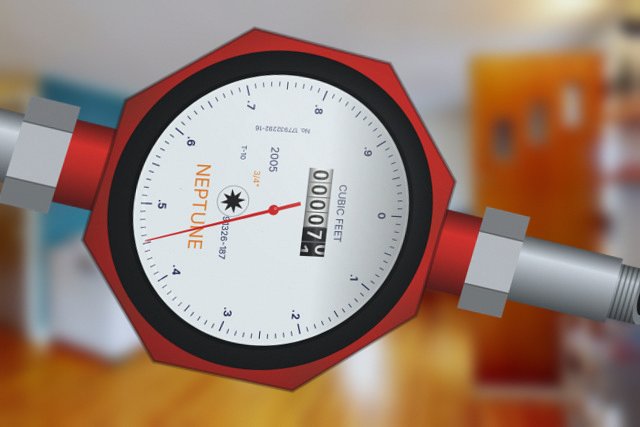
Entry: 70.45ft³
